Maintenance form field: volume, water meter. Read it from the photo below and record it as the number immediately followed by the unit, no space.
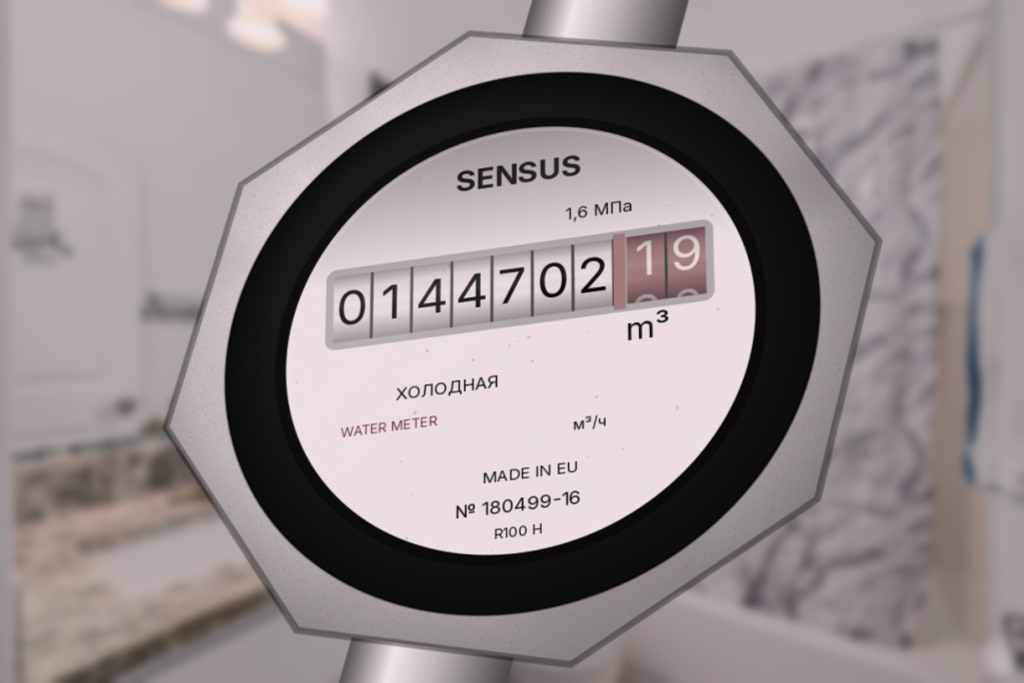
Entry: 144702.19m³
